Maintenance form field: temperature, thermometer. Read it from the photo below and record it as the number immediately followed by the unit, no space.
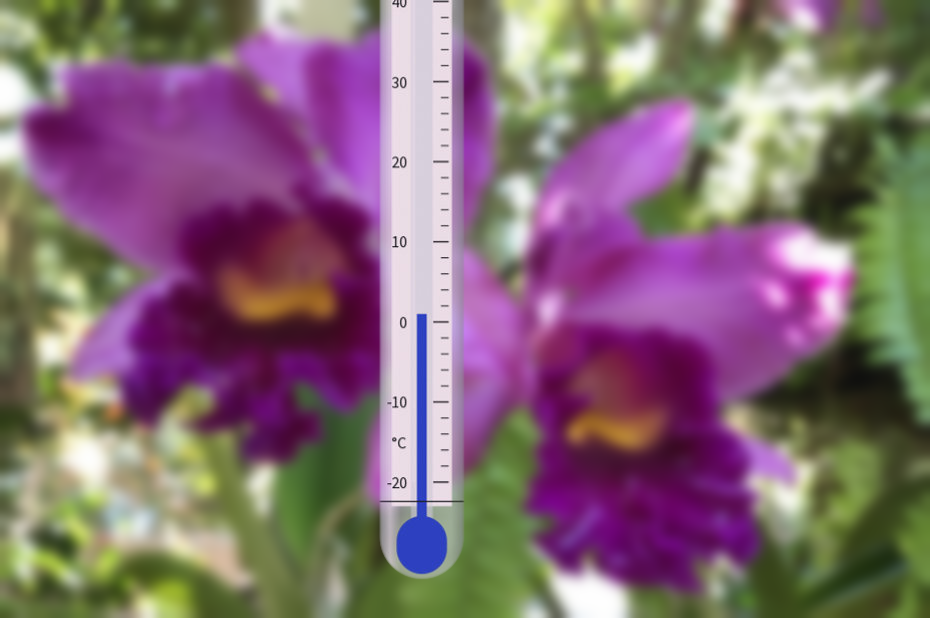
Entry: 1°C
